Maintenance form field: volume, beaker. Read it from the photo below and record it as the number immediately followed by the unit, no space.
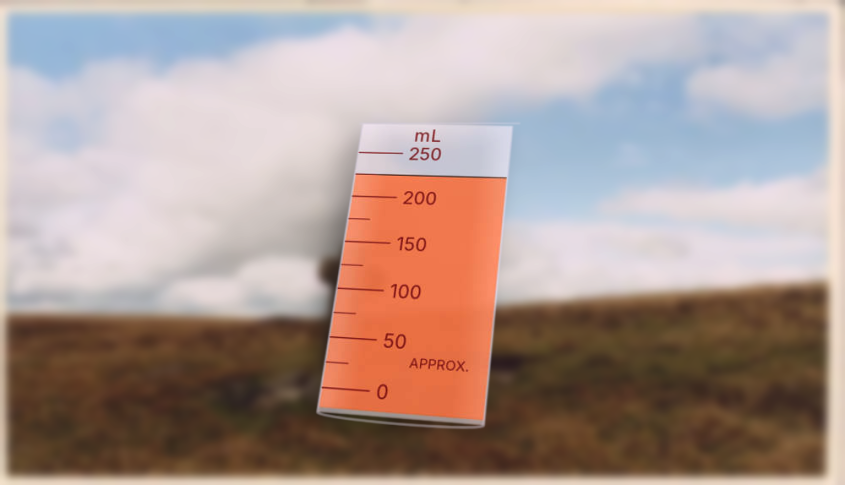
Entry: 225mL
